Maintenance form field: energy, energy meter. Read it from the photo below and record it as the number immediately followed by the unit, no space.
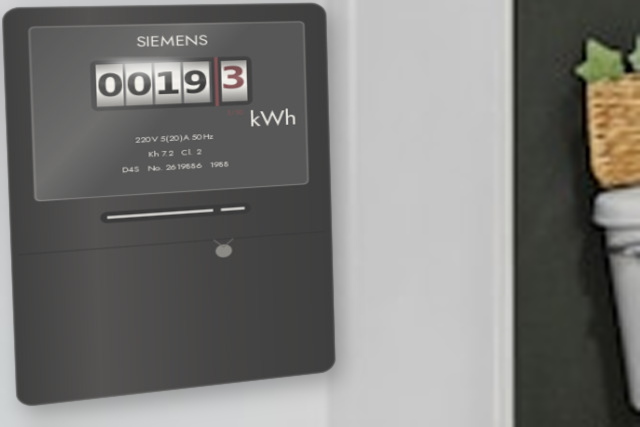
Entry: 19.3kWh
